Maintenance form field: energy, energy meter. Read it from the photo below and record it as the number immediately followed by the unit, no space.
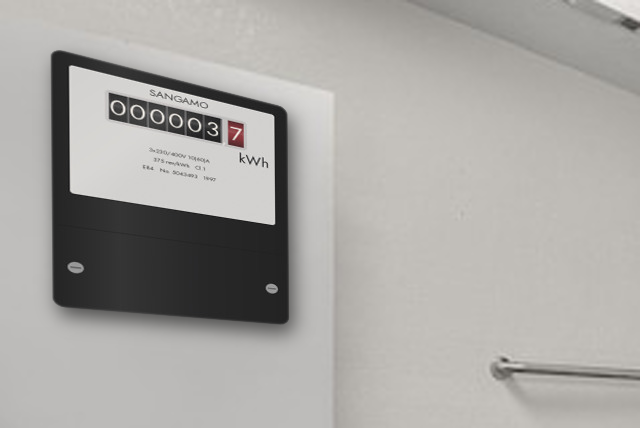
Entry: 3.7kWh
